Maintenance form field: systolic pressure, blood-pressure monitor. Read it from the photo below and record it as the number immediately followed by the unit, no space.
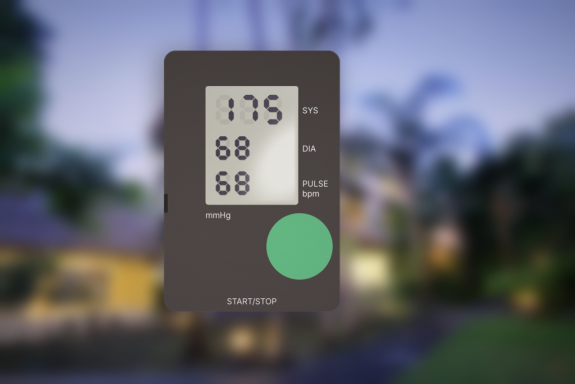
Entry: 175mmHg
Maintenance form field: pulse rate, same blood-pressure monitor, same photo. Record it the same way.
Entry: 68bpm
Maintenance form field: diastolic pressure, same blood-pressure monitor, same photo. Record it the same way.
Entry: 68mmHg
